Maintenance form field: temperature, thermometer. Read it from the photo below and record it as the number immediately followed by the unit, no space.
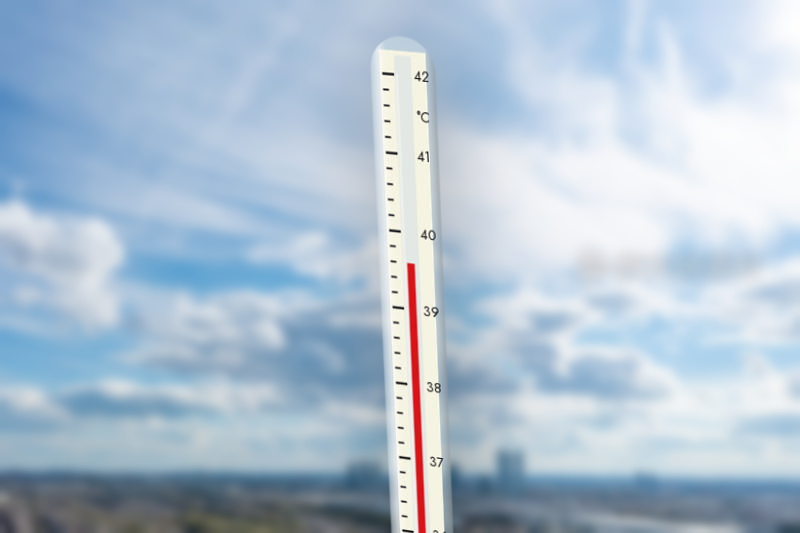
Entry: 39.6°C
